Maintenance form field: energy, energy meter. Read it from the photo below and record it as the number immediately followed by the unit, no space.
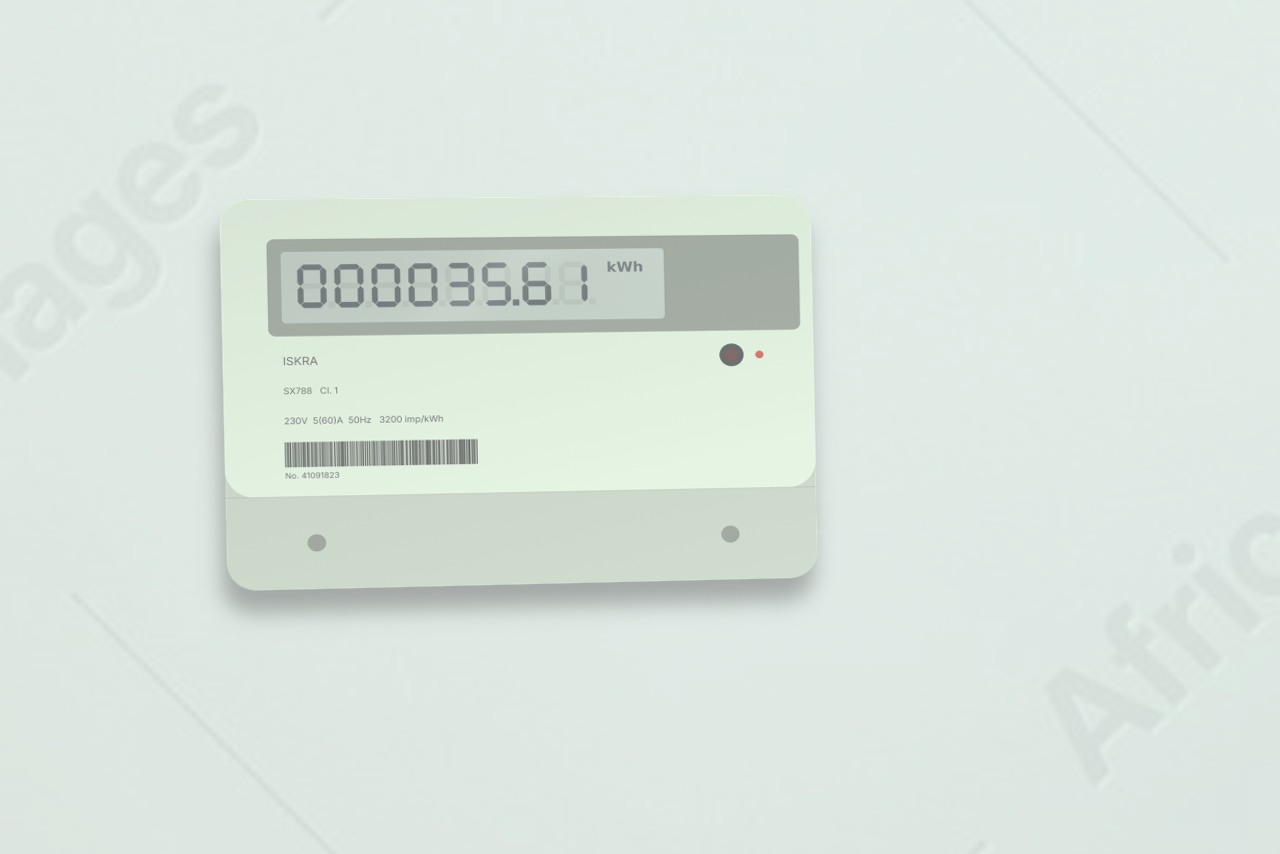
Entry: 35.61kWh
